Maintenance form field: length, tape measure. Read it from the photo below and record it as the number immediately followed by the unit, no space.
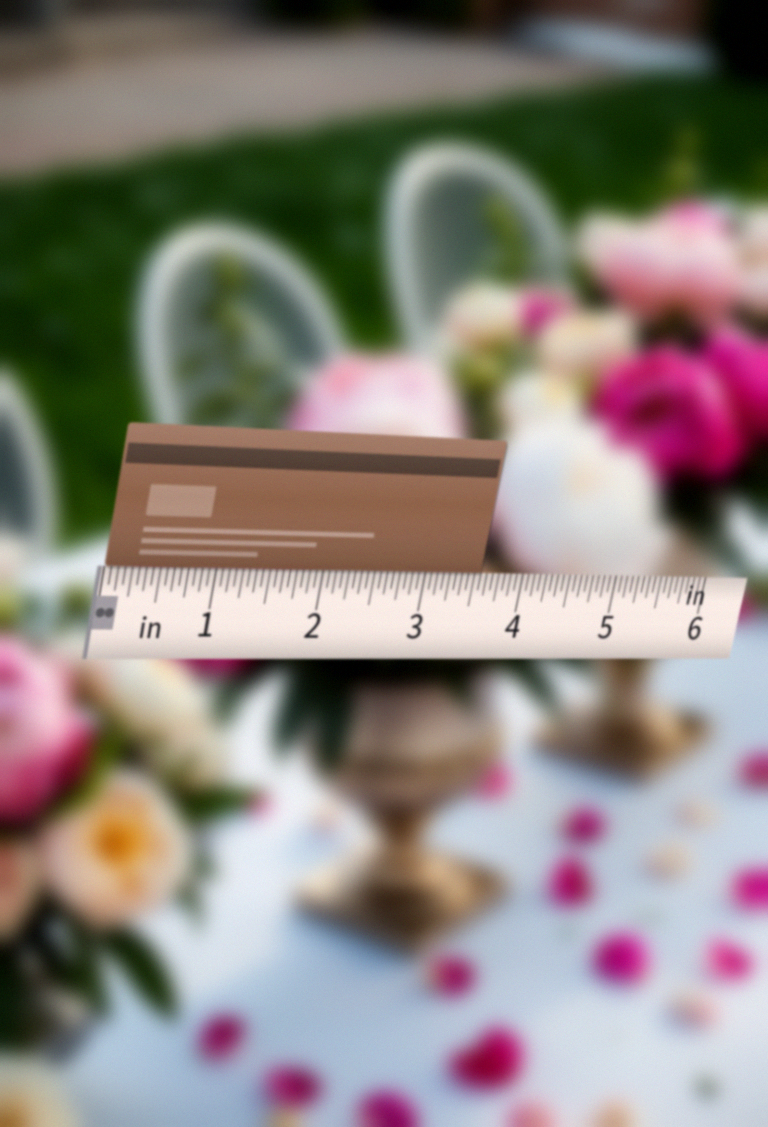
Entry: 3.5625in
